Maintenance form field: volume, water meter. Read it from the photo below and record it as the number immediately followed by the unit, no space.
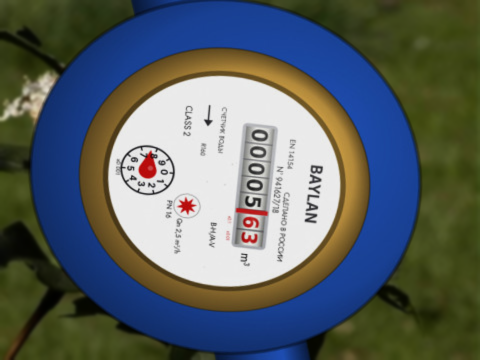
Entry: 5.637m³
